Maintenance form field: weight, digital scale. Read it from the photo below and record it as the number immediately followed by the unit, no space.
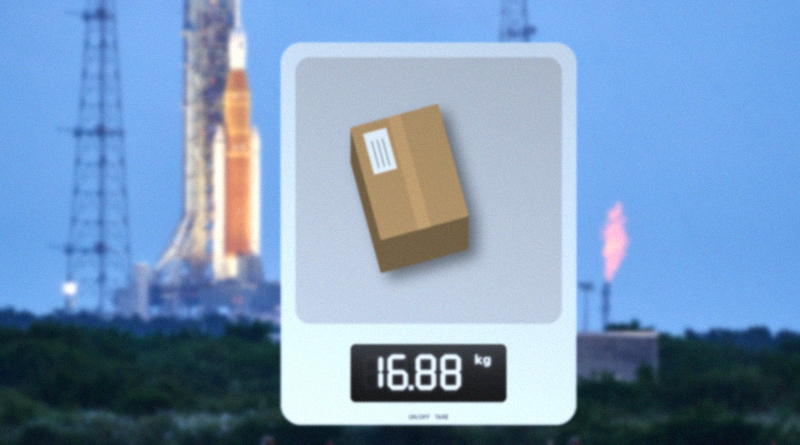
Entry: 16.88kg
